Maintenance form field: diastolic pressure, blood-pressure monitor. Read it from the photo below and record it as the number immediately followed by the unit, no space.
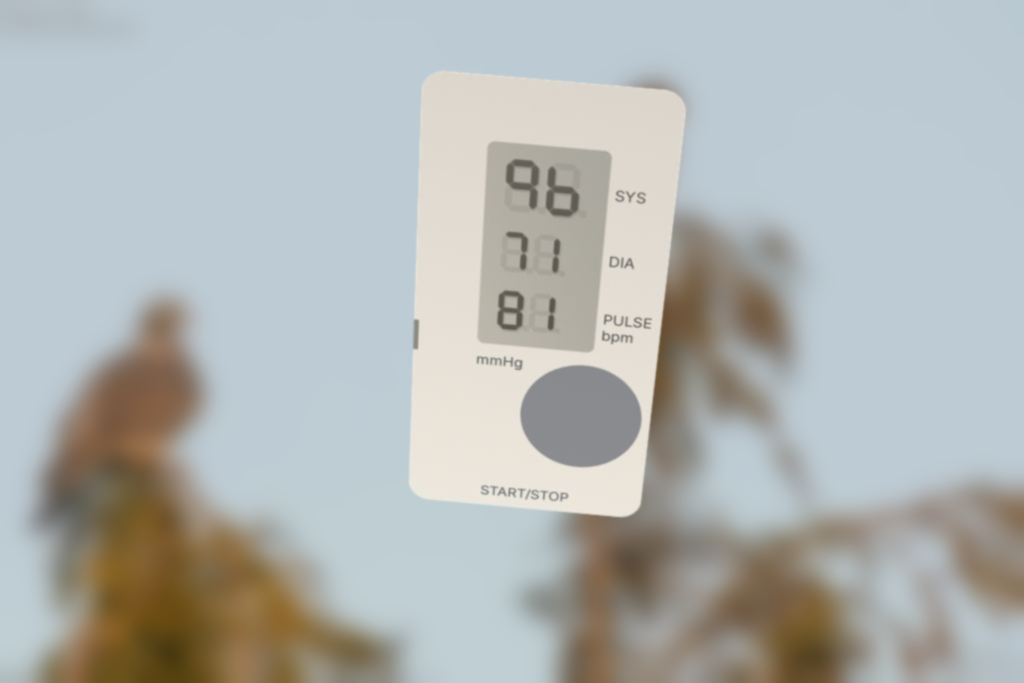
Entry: 71mmHg
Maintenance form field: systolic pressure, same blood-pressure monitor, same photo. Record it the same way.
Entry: 96mmHg
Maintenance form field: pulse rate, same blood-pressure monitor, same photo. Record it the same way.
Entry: 81bpm
